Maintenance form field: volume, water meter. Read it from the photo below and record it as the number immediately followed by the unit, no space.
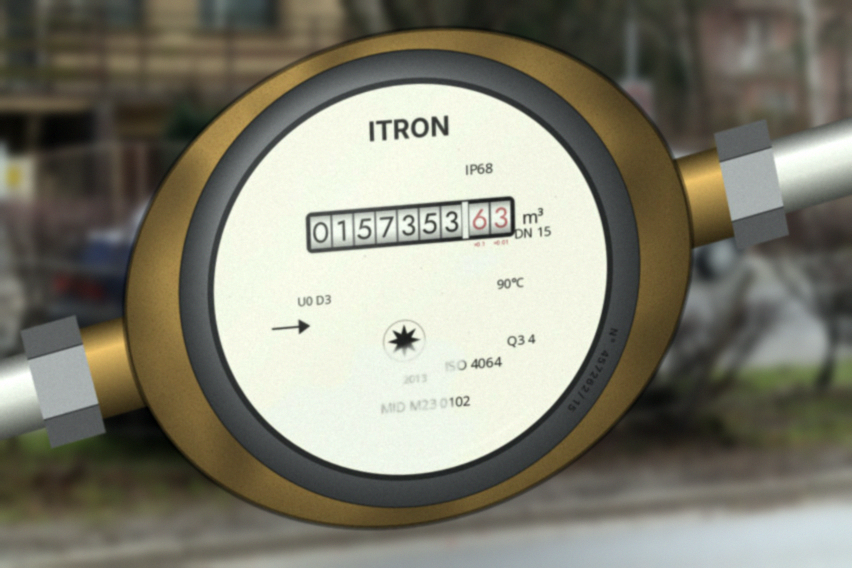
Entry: 157353.63m³
